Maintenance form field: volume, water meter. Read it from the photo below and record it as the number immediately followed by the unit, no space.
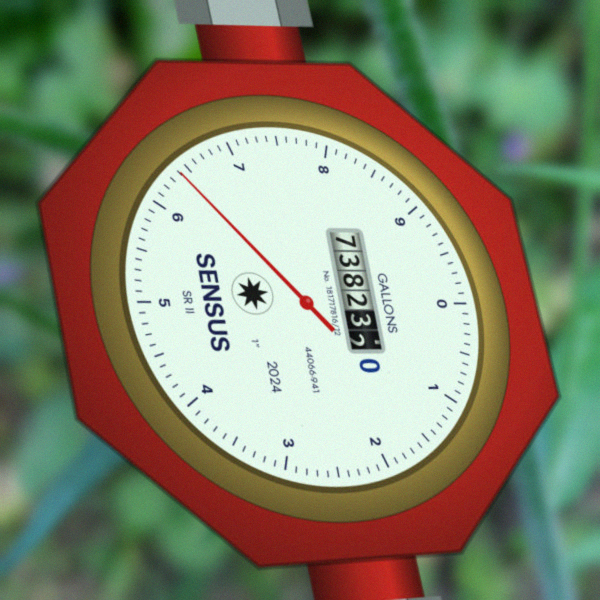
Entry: 7382316.4gal
